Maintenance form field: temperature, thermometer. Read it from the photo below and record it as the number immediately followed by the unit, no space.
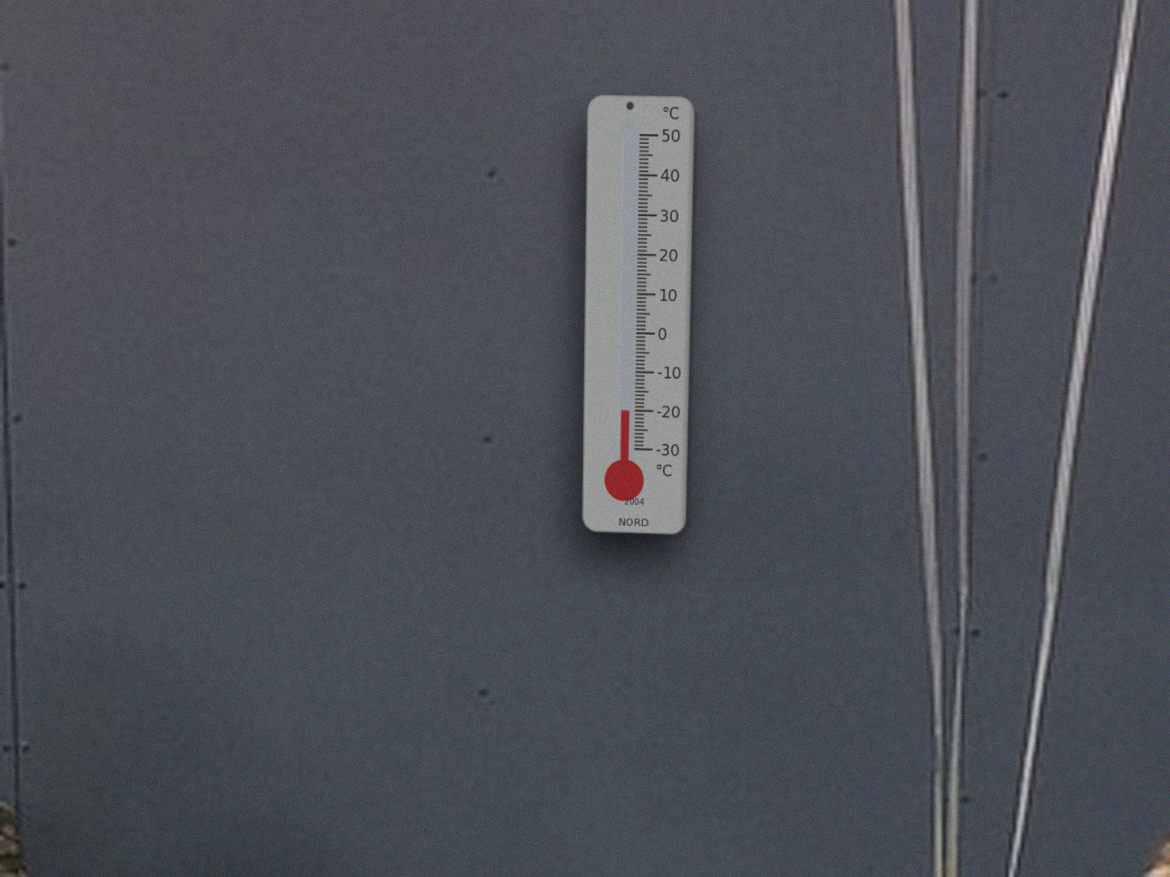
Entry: -20°C
